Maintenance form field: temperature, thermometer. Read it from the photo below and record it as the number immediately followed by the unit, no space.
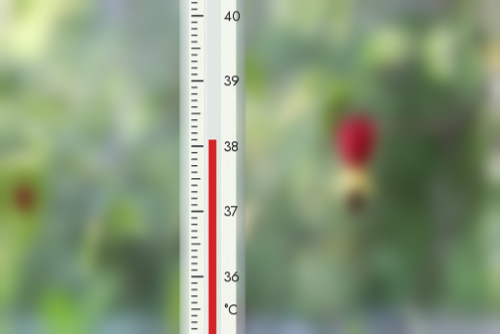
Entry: 38.1°C
